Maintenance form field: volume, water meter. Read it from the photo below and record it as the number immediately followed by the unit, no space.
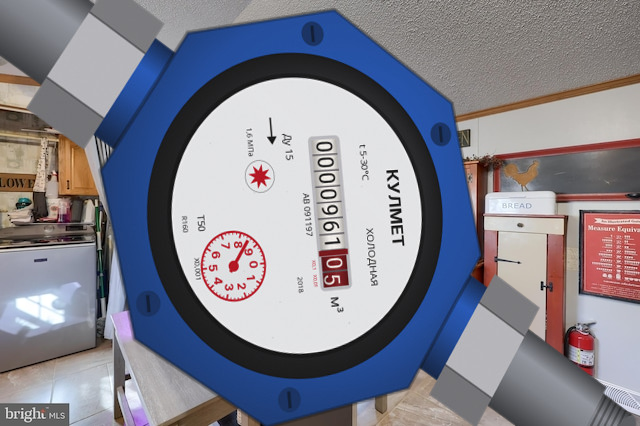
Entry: 961.048m³
